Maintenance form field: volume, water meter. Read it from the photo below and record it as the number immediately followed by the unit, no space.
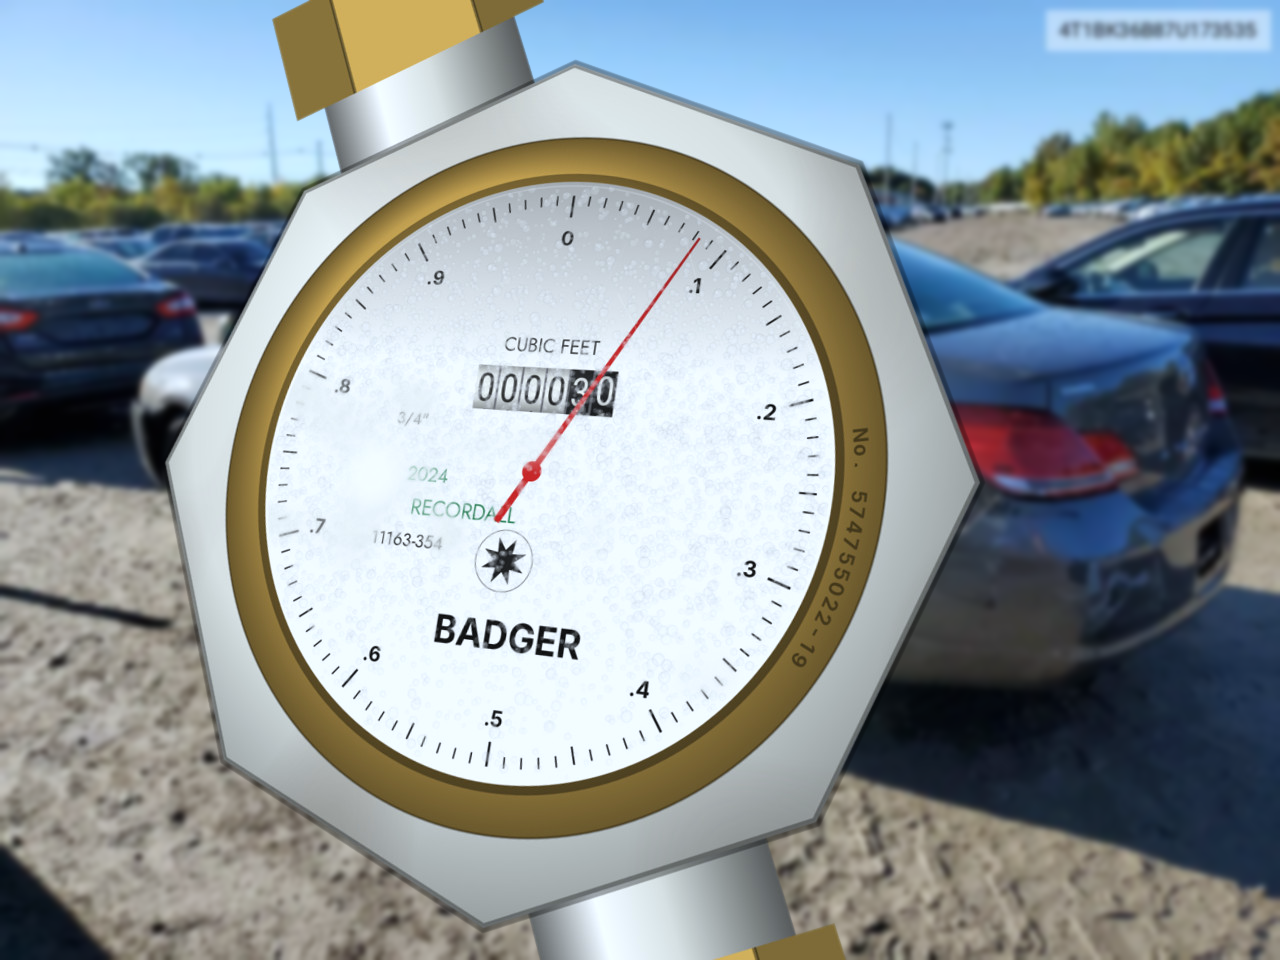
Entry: 30.08ft³
